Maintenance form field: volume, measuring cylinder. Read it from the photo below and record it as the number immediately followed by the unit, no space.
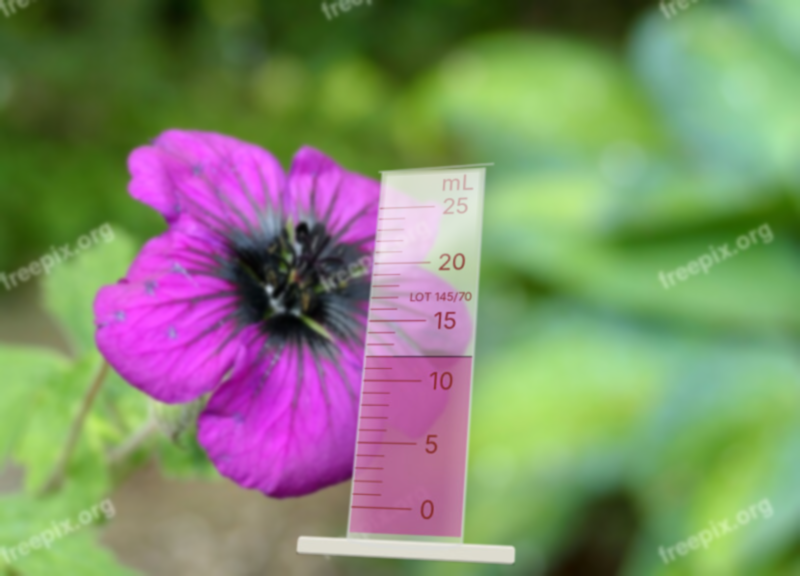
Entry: 12mL
